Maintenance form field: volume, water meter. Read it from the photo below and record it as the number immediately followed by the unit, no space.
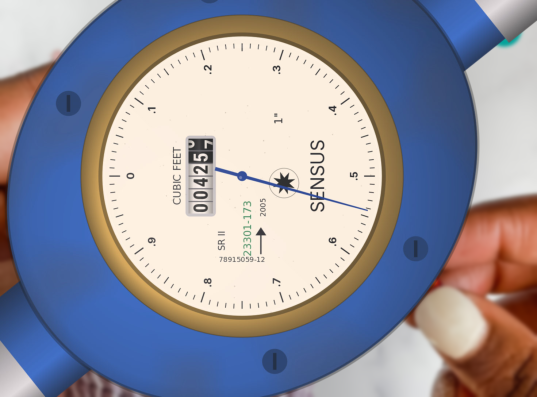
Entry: 4256.54ft³
